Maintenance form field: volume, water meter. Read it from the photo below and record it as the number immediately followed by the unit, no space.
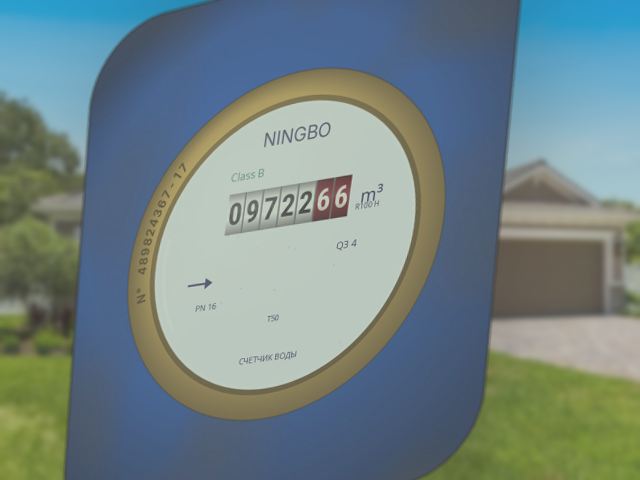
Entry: 9722.66m³
